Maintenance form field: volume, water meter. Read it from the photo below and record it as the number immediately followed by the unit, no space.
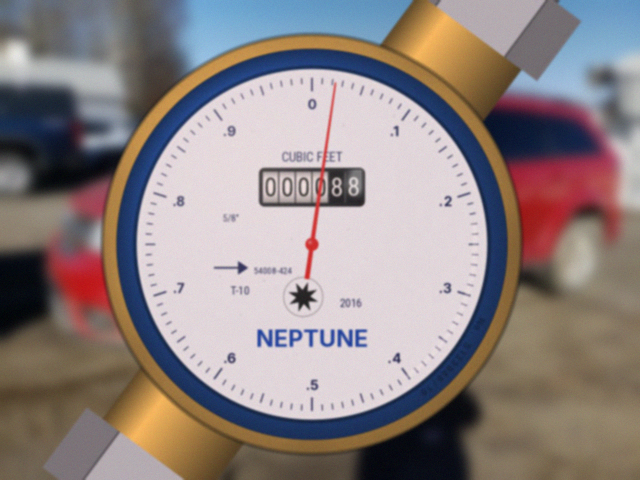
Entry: 88.02ft³
